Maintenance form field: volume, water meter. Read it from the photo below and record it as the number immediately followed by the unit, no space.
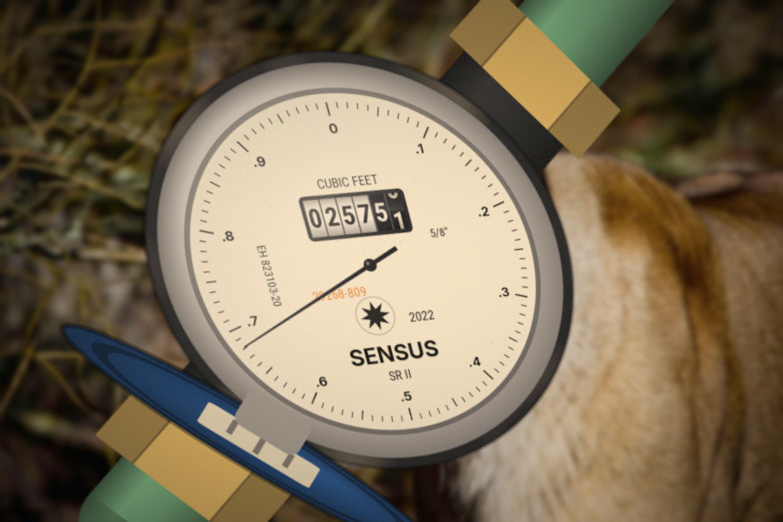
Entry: 25750.68ft³
